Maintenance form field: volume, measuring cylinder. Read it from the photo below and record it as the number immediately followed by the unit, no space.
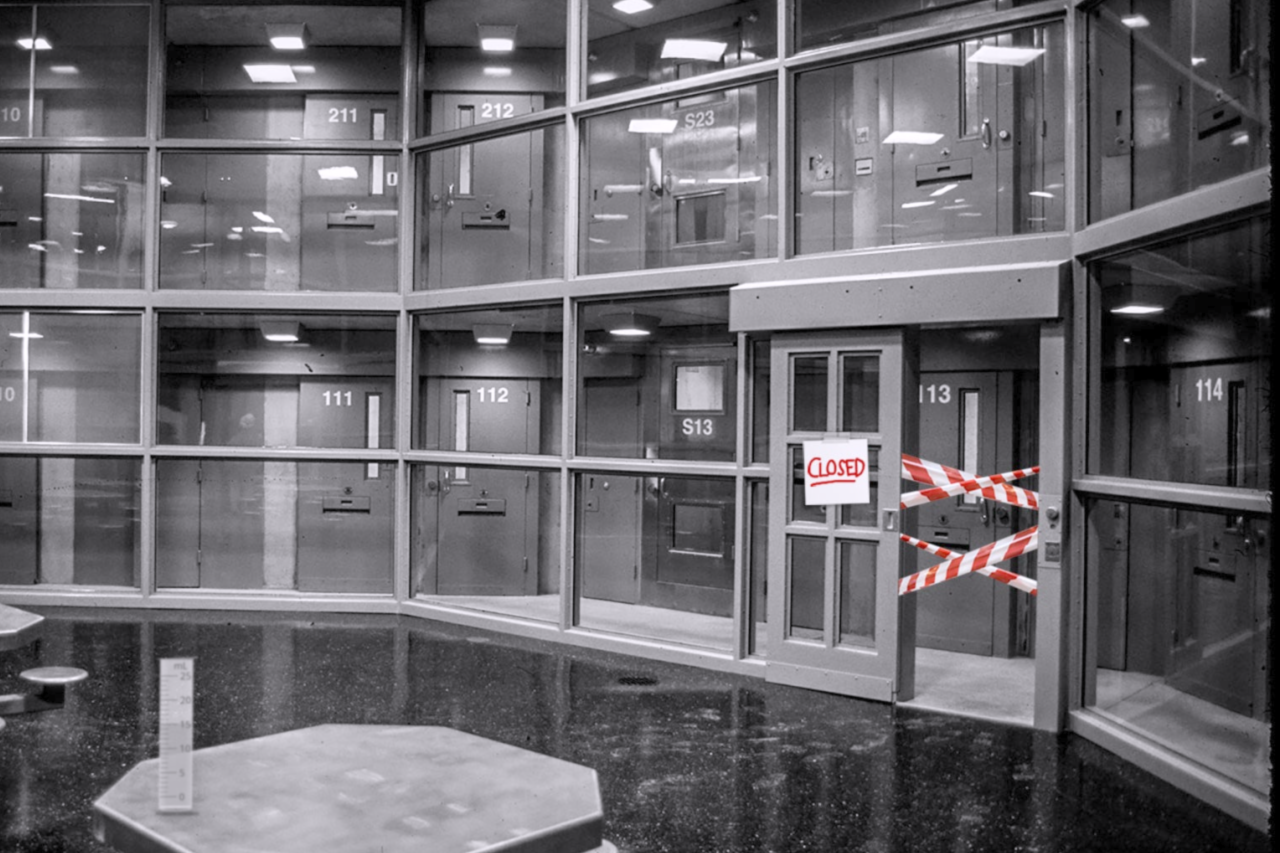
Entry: 15mL
